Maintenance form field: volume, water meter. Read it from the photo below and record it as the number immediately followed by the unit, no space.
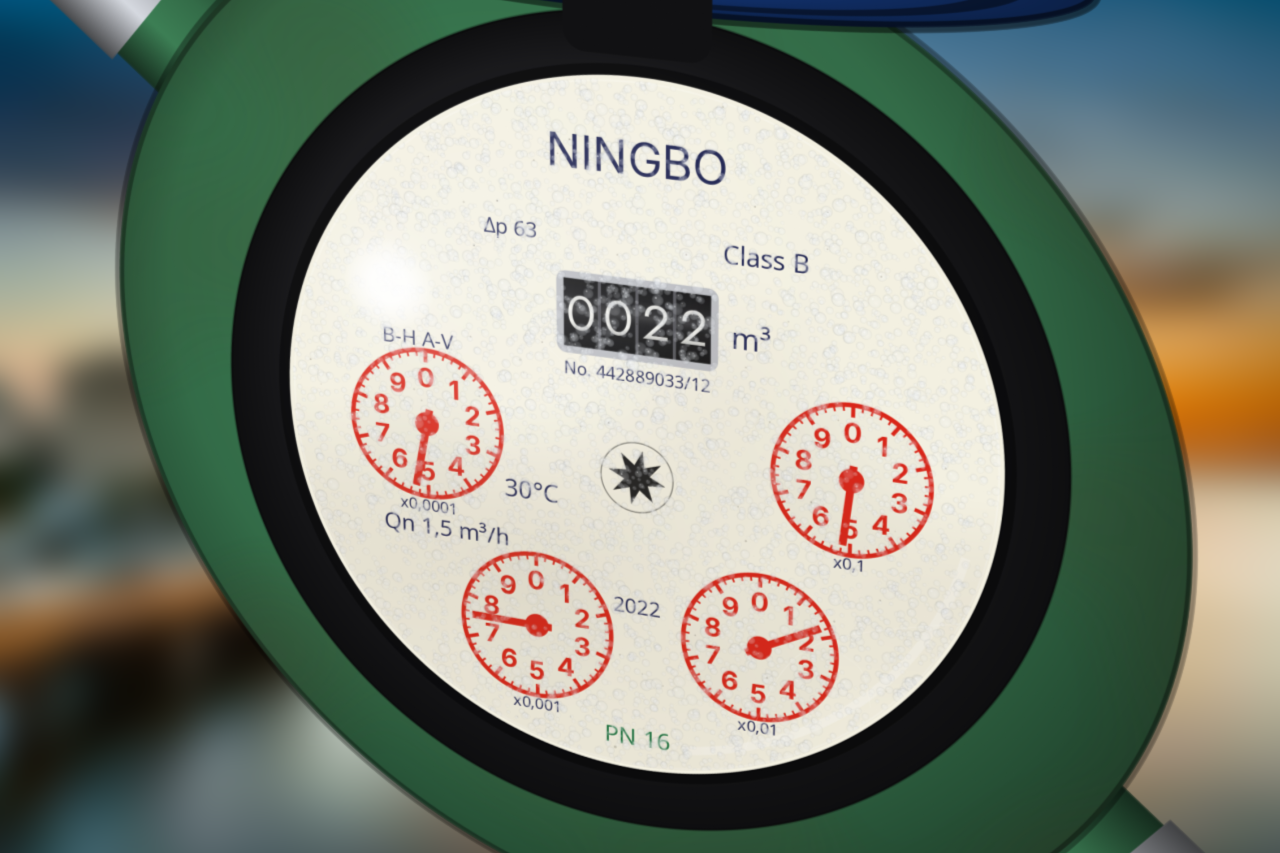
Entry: 22.5175m³
